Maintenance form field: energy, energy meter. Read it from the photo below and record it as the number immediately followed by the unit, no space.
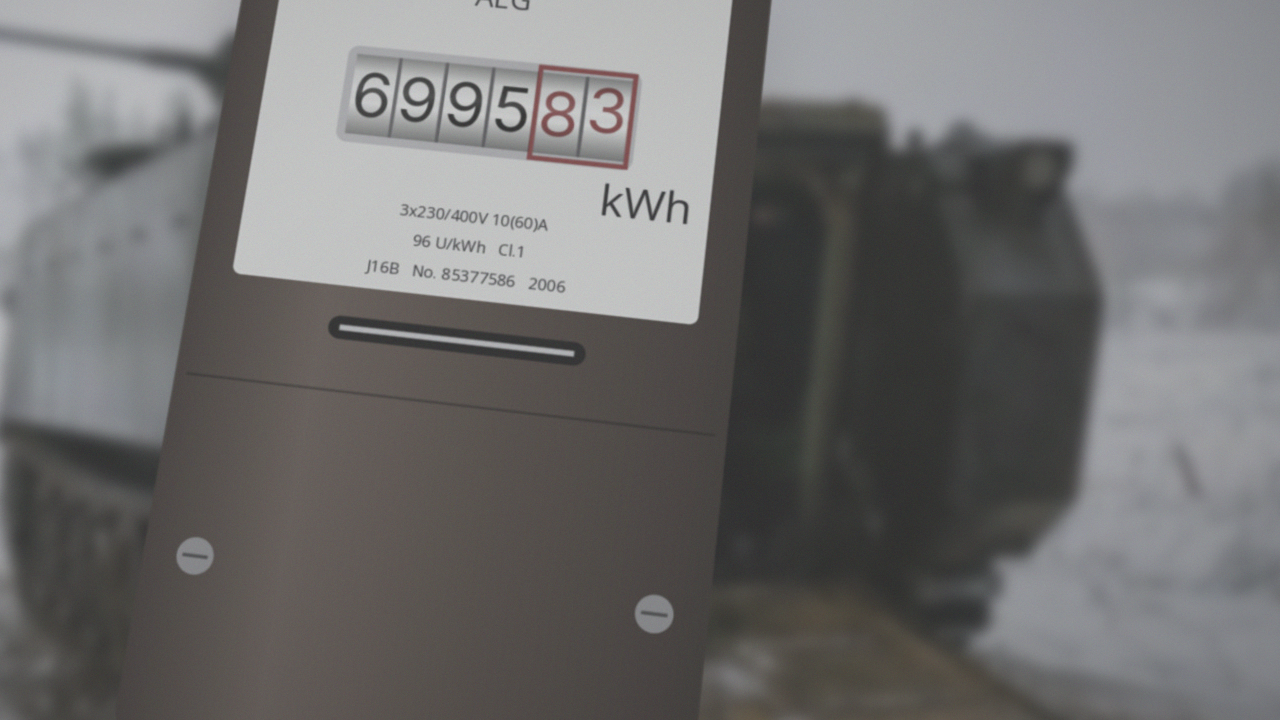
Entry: 6995.83kWh
